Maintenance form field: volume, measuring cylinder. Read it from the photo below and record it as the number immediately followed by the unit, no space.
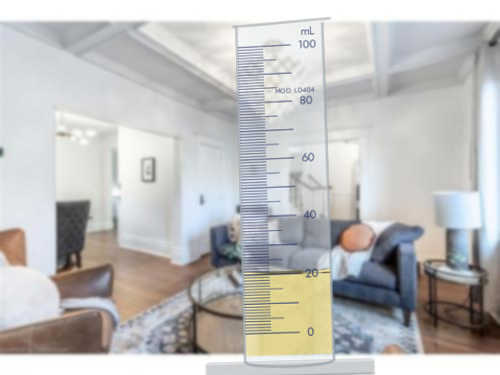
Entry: 20mL
